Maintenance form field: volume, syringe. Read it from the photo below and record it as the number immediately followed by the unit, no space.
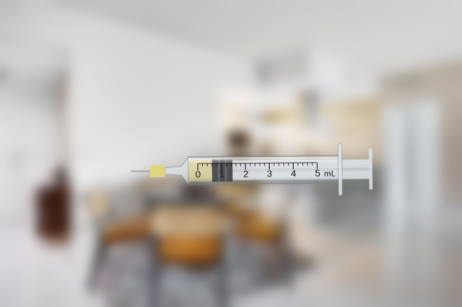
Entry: 0.6mL
